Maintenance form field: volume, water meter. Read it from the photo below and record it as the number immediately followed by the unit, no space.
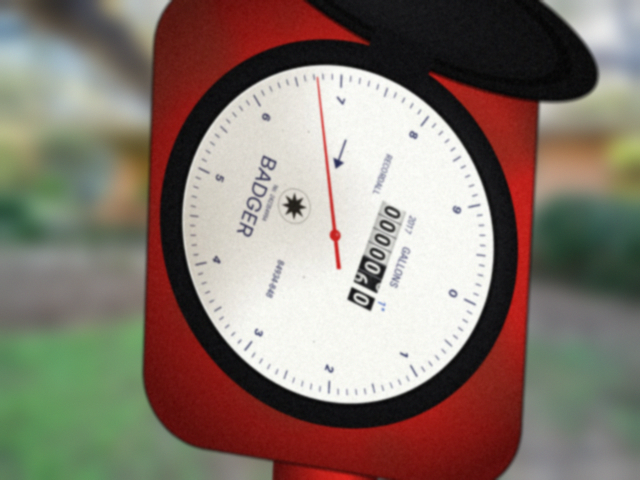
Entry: 56.7gal
